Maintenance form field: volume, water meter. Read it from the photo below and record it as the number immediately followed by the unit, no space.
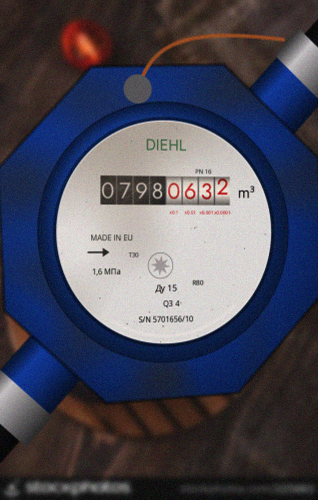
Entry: 798.0632m³
